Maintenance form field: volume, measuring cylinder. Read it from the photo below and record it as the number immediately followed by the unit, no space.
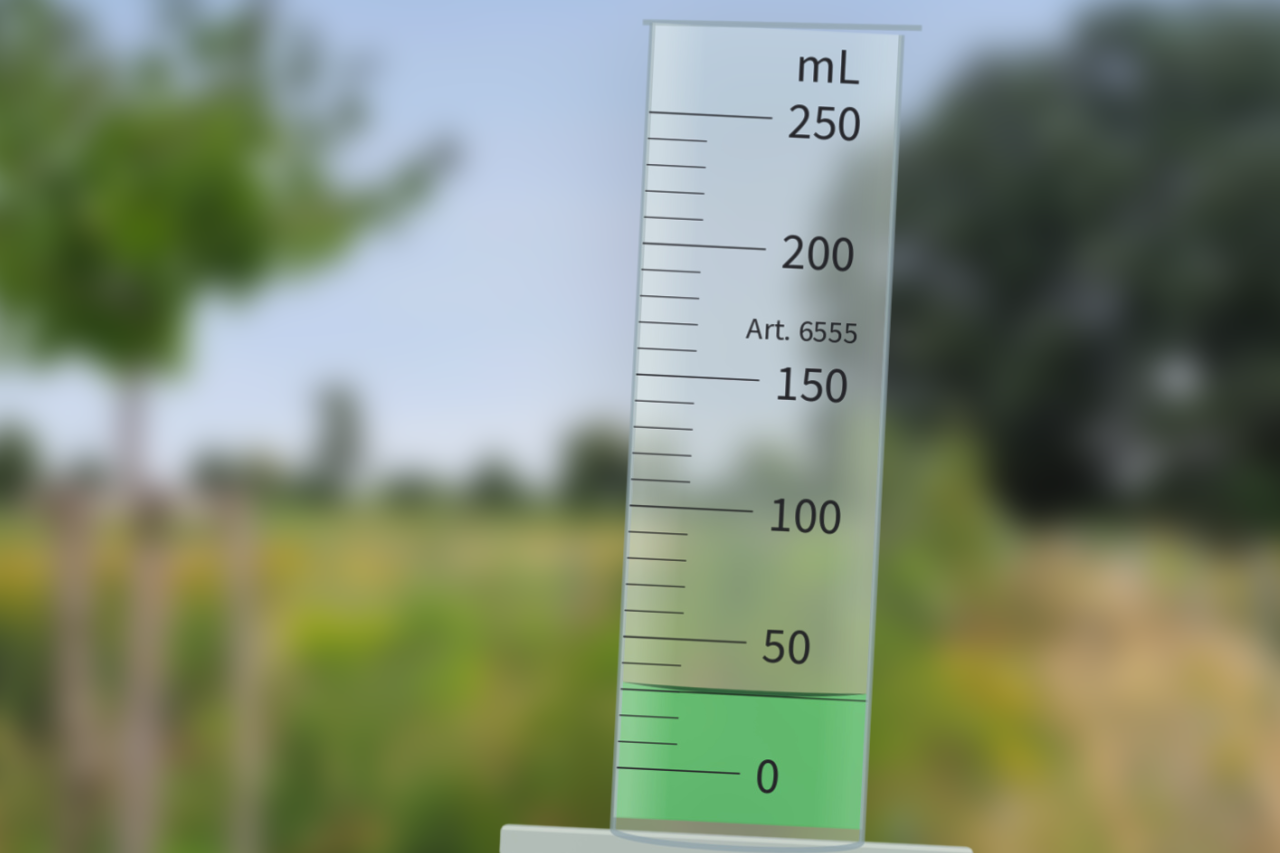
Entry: 30mL
